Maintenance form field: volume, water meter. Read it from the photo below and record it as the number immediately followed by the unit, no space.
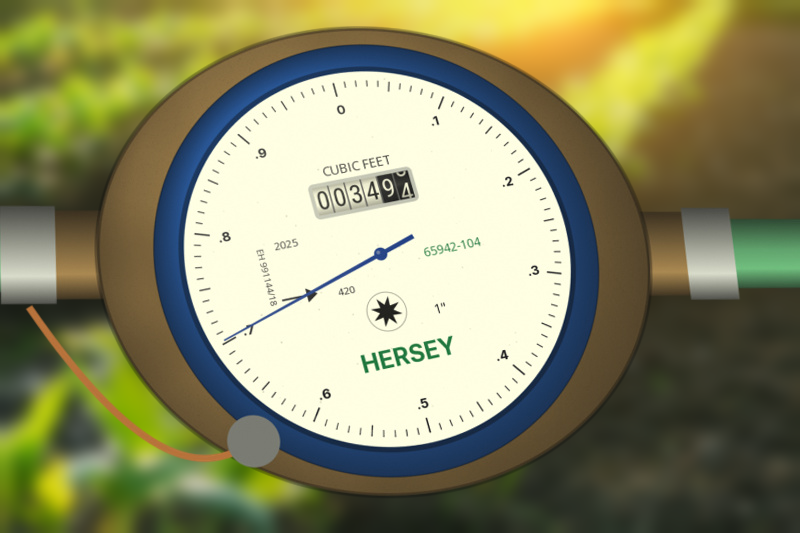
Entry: 3493.70ft³
